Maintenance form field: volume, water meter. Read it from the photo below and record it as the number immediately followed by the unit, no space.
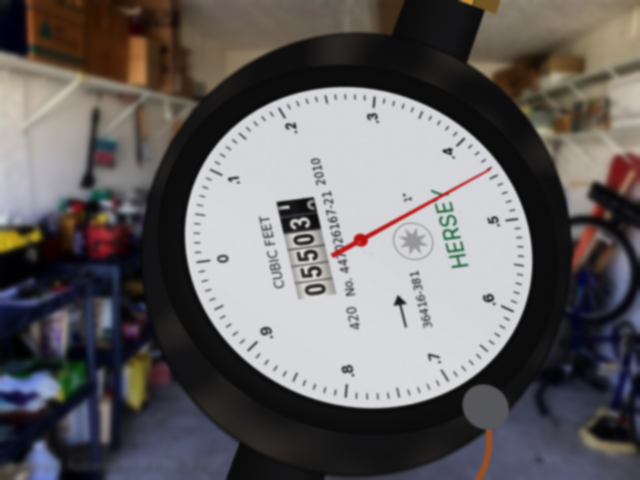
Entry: 55031.44ft³
